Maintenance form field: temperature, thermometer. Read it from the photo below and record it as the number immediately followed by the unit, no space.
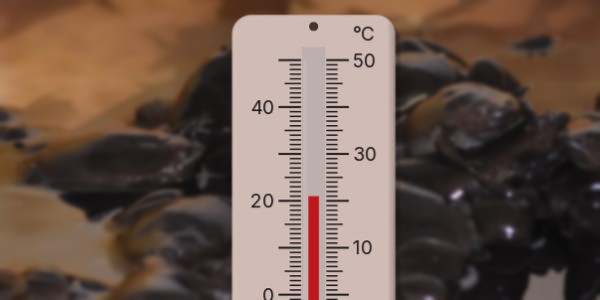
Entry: 21°C
